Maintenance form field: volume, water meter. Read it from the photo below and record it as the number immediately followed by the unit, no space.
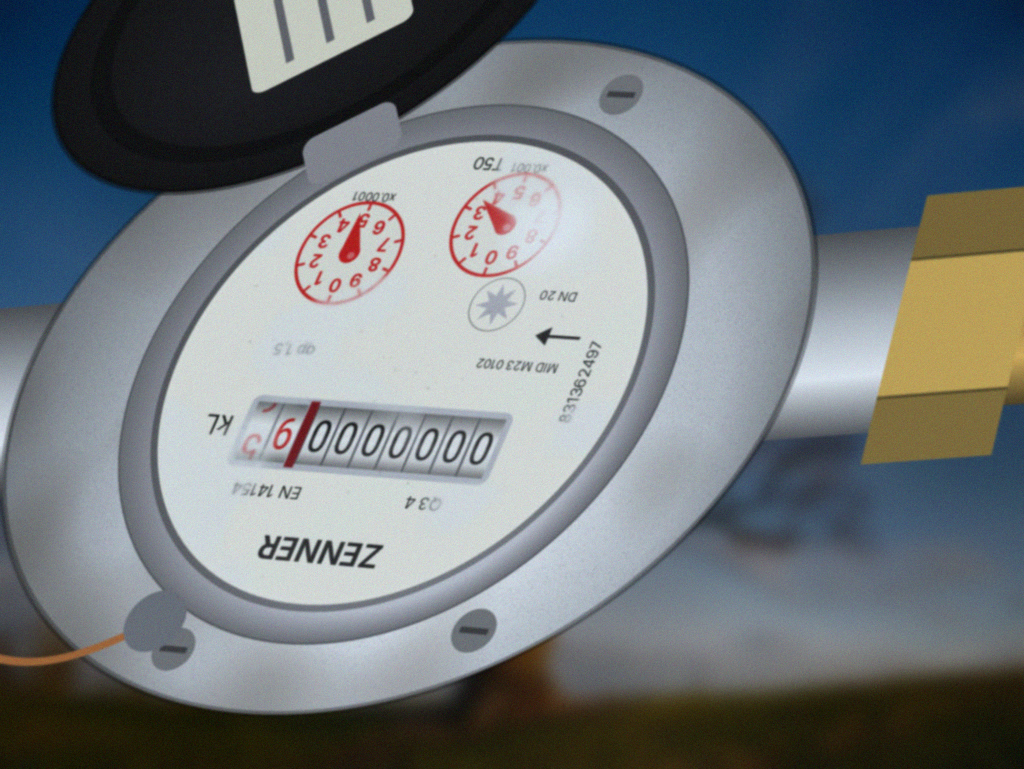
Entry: 0.9534kL
